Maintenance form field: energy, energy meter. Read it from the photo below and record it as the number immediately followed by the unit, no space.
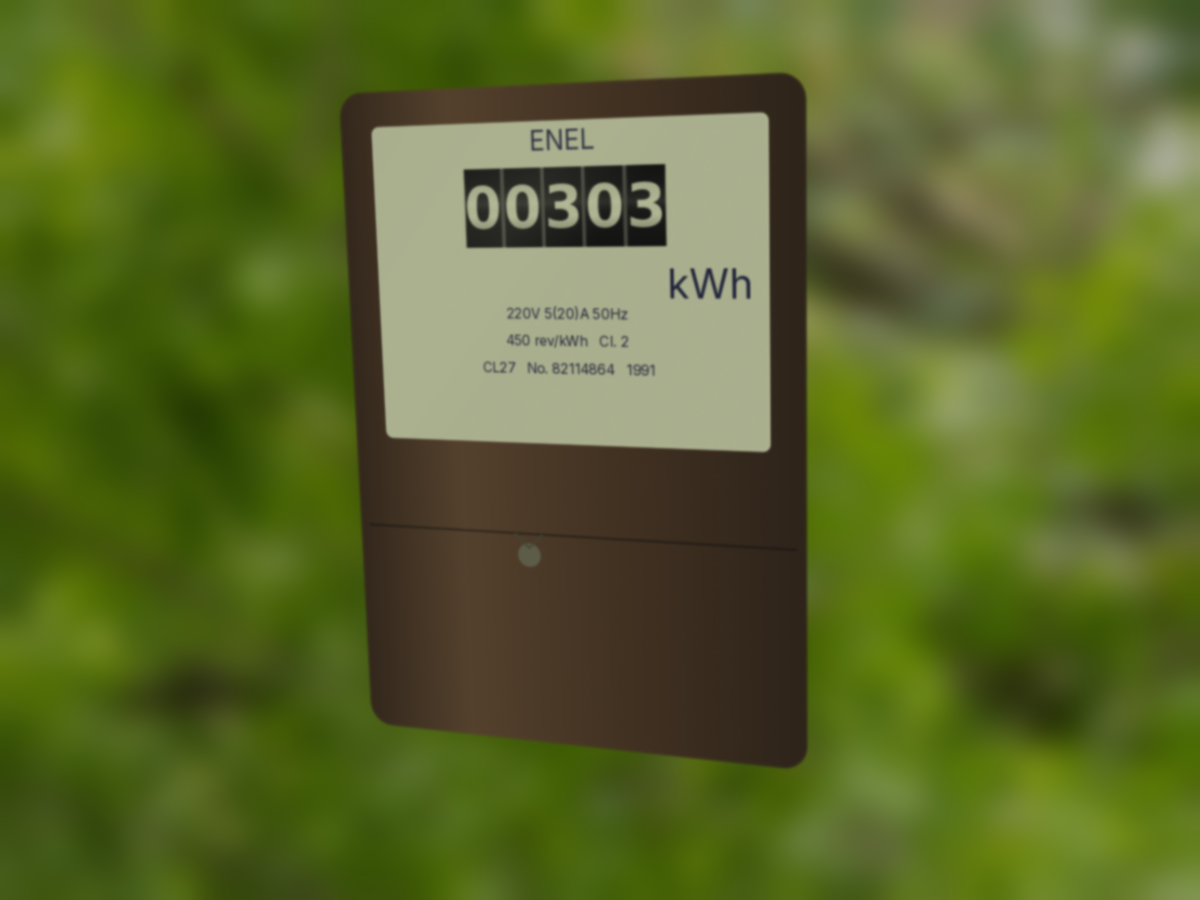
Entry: 303kWh
